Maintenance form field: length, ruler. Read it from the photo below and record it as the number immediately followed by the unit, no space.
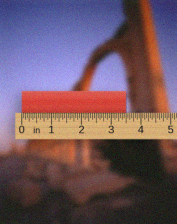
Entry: 3.5in
